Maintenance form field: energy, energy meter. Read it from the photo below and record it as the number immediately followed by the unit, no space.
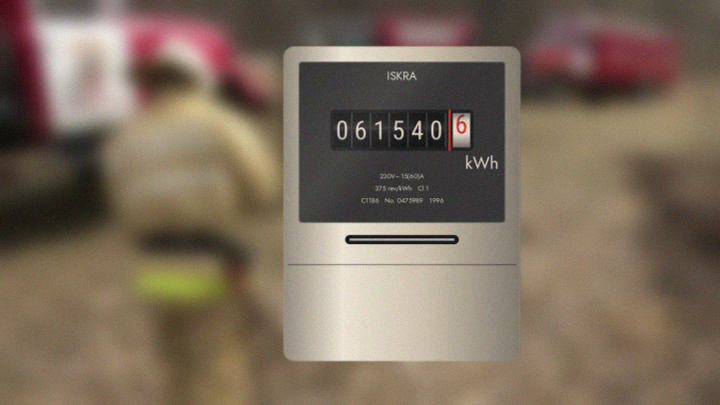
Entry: 61540.6kWh
